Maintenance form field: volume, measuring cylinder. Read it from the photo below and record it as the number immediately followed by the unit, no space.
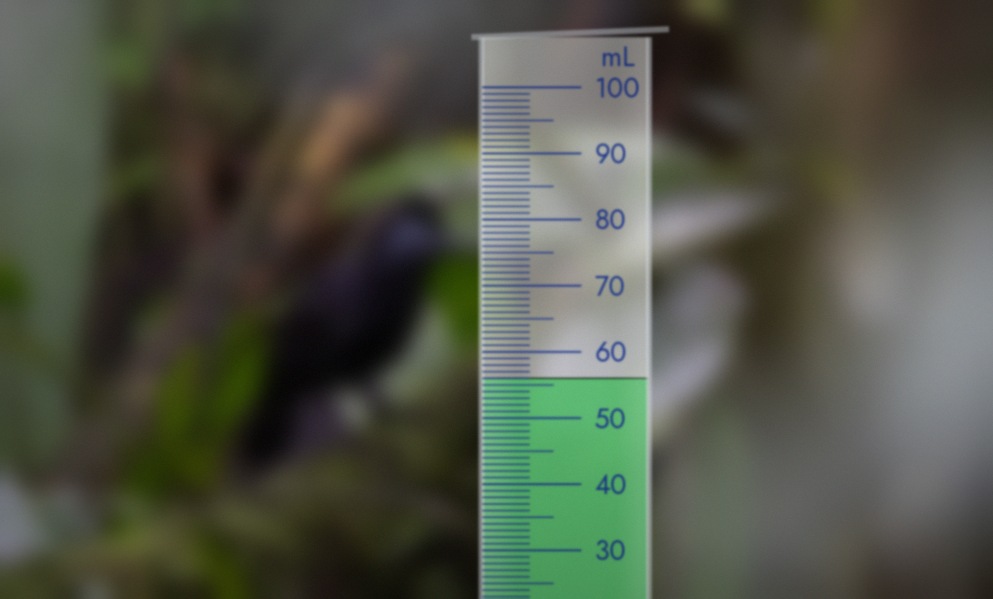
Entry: 56mL
